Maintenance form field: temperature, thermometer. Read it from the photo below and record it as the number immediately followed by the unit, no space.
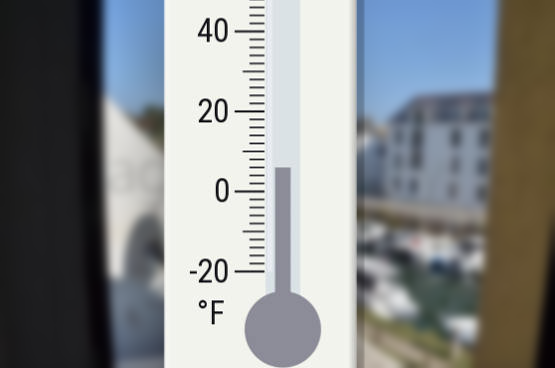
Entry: 6°F
